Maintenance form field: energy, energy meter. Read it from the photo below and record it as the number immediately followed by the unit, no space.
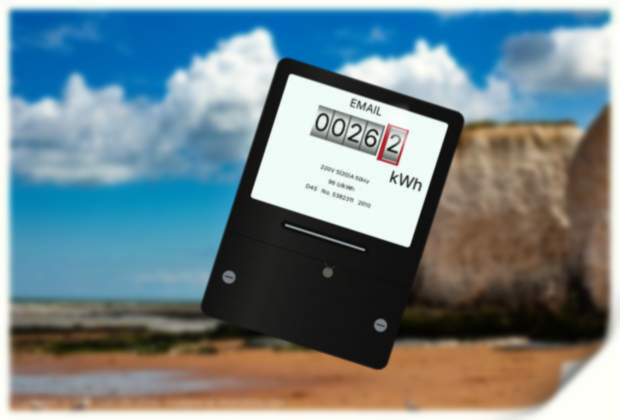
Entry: 26.2kWh
